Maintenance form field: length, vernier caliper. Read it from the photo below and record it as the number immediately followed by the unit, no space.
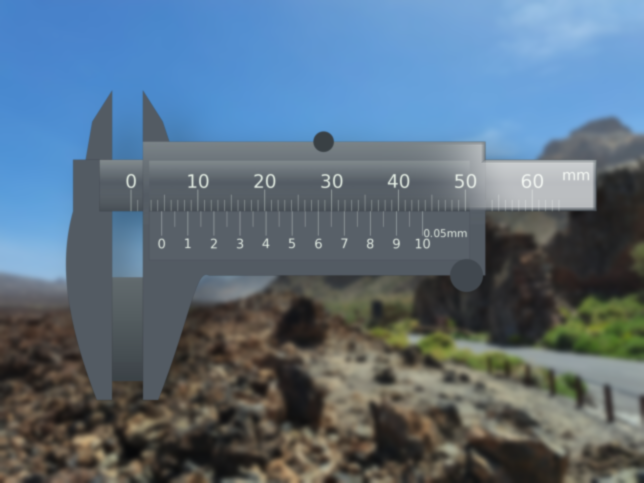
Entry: 4.6mm
